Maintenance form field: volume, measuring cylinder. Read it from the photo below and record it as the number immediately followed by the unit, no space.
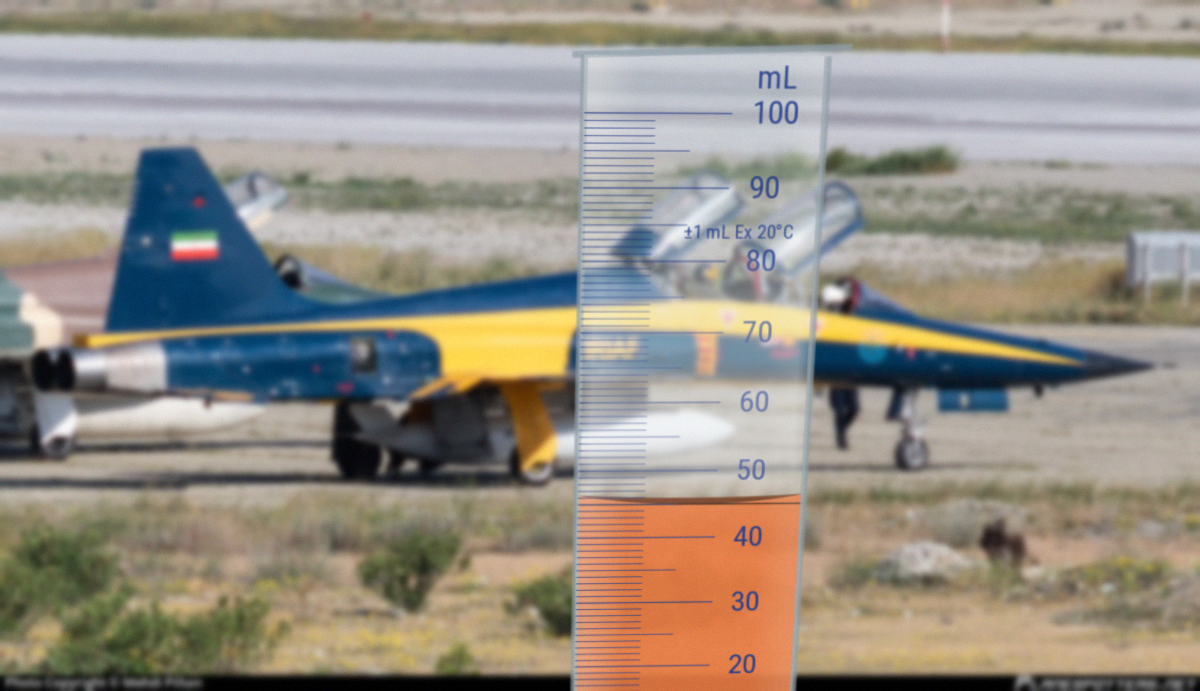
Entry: 45mL
